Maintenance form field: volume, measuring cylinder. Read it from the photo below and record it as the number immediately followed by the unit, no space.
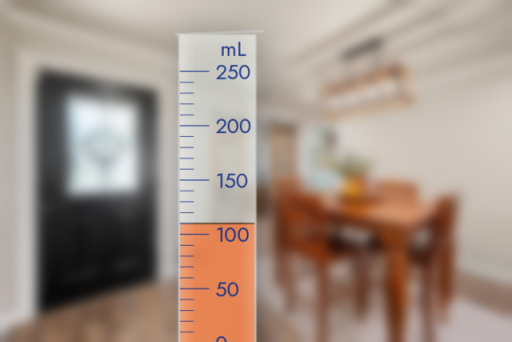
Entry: 110mL
